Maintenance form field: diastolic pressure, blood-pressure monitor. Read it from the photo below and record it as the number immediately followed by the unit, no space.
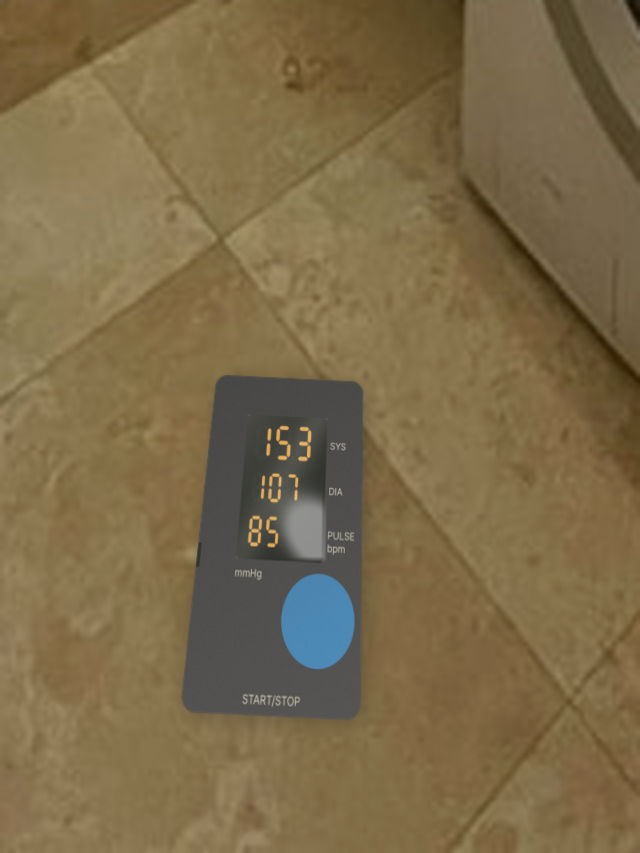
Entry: 107mmHg
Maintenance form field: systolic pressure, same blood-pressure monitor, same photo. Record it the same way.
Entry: 153mmHg
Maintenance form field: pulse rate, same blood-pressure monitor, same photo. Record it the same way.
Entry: 85bpm
